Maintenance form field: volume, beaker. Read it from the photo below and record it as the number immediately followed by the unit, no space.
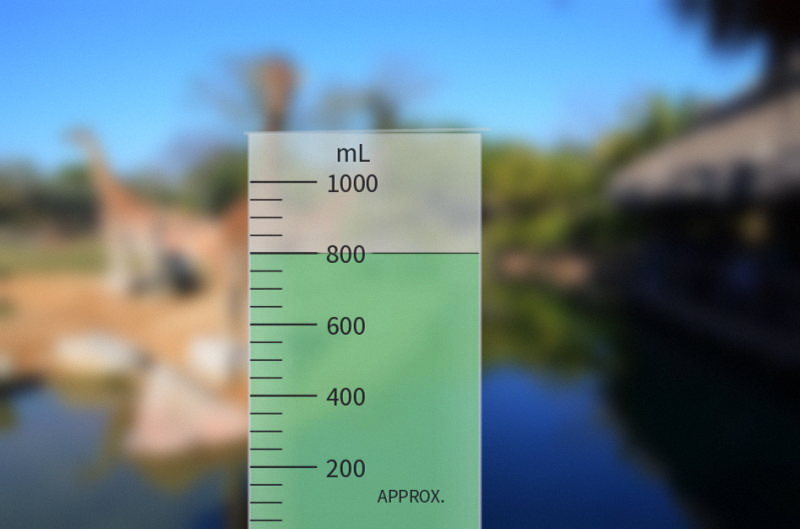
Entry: 800mL
